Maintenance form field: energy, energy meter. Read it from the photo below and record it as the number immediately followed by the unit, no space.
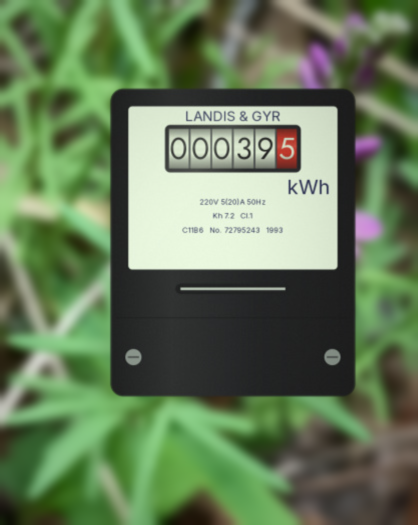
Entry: 39.5kWh
